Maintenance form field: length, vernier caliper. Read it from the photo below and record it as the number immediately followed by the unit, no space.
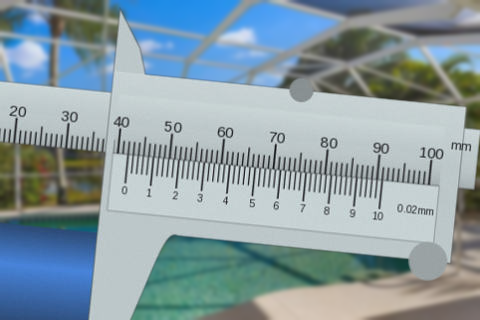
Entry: 42.0mm
